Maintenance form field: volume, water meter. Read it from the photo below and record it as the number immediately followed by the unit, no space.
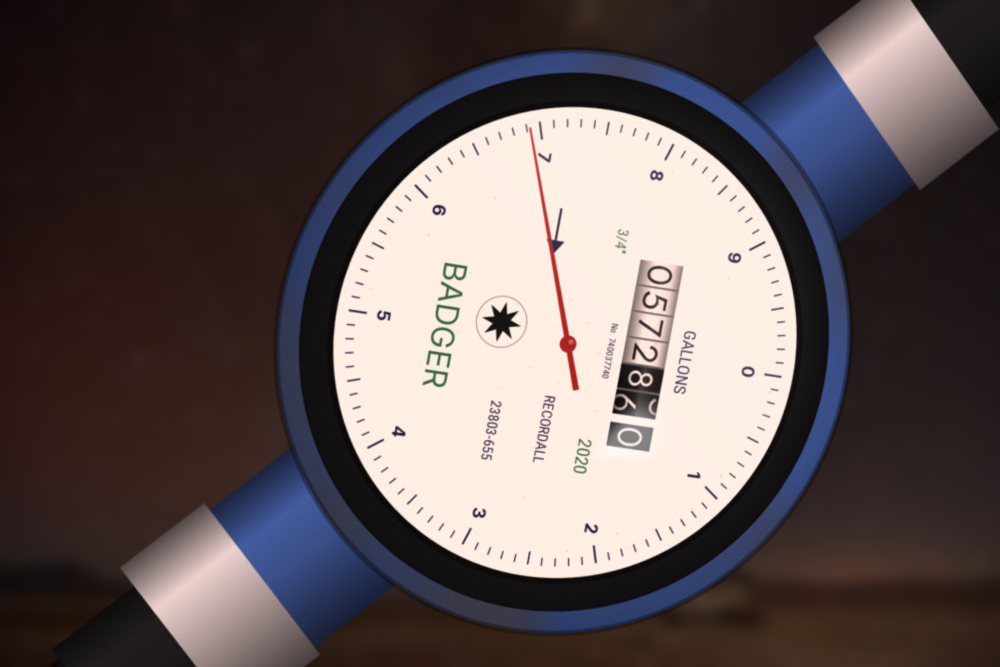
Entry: 572856.9gal
